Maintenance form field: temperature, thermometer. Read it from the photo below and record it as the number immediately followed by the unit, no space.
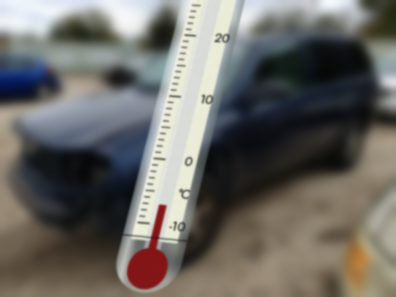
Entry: -7°C
